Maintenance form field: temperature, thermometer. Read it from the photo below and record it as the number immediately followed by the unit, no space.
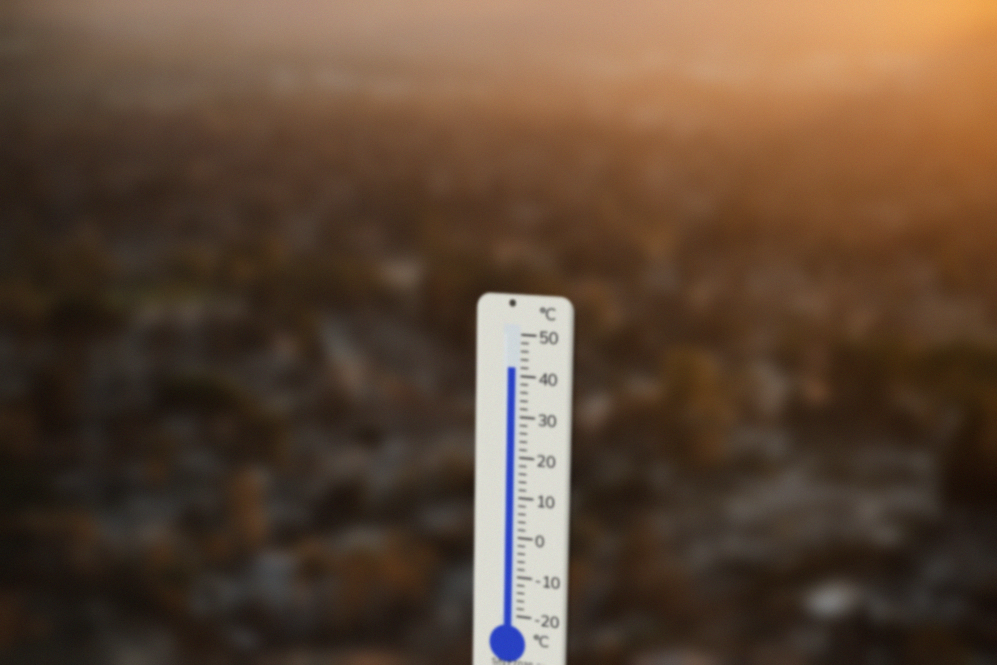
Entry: 42°C
